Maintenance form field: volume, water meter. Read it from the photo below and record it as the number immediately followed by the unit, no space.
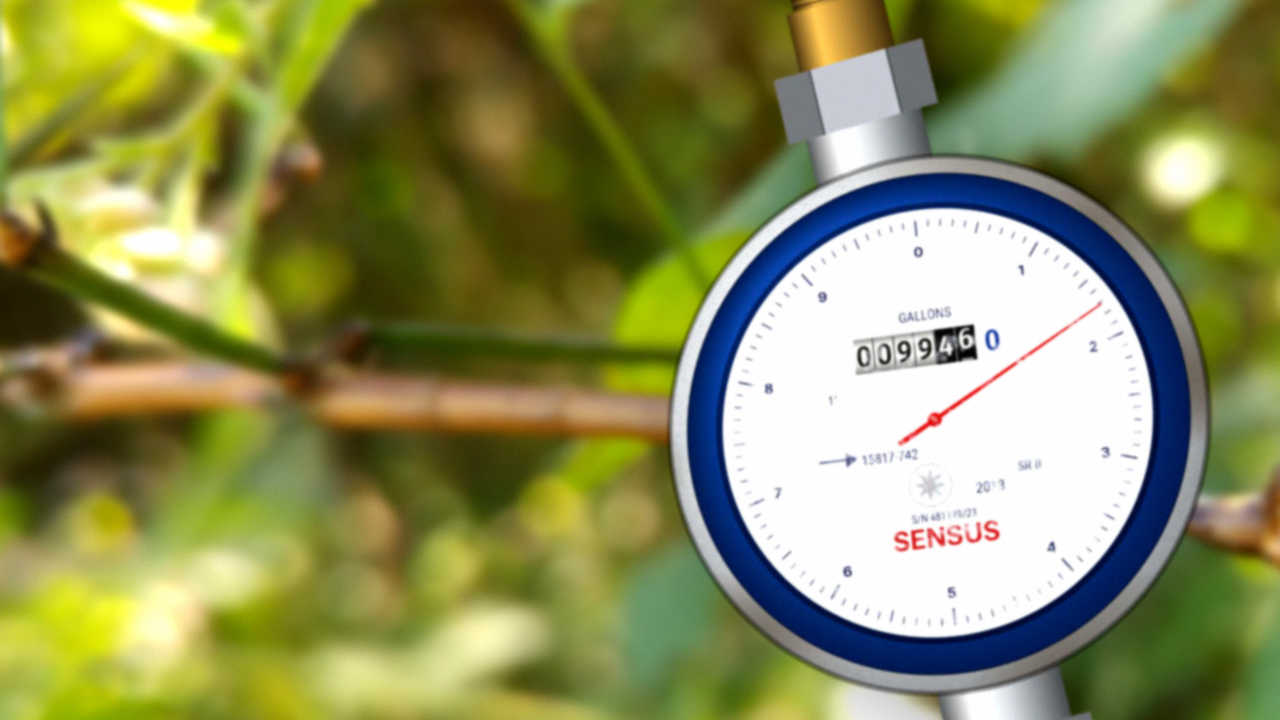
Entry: 99461.7gal
